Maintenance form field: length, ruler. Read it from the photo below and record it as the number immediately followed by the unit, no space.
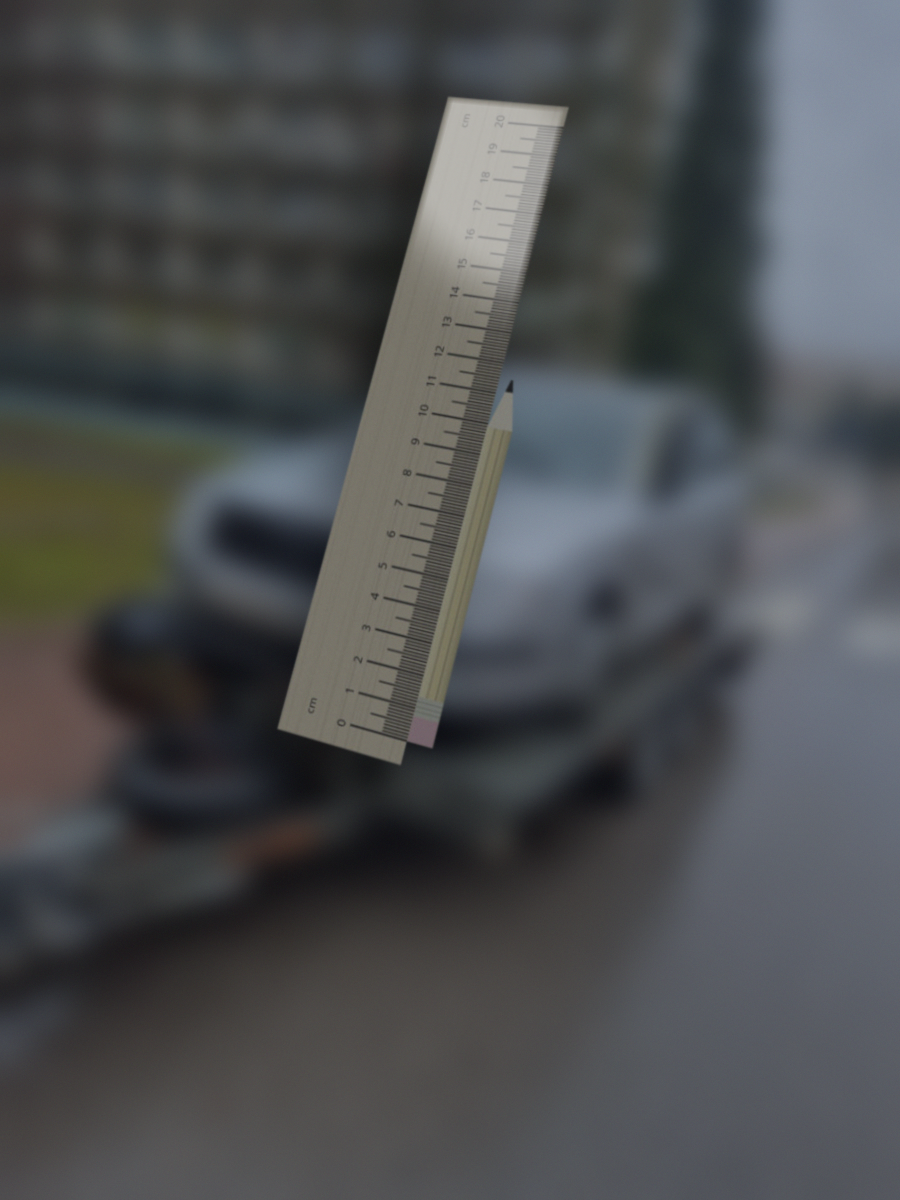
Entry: 11.5cm
